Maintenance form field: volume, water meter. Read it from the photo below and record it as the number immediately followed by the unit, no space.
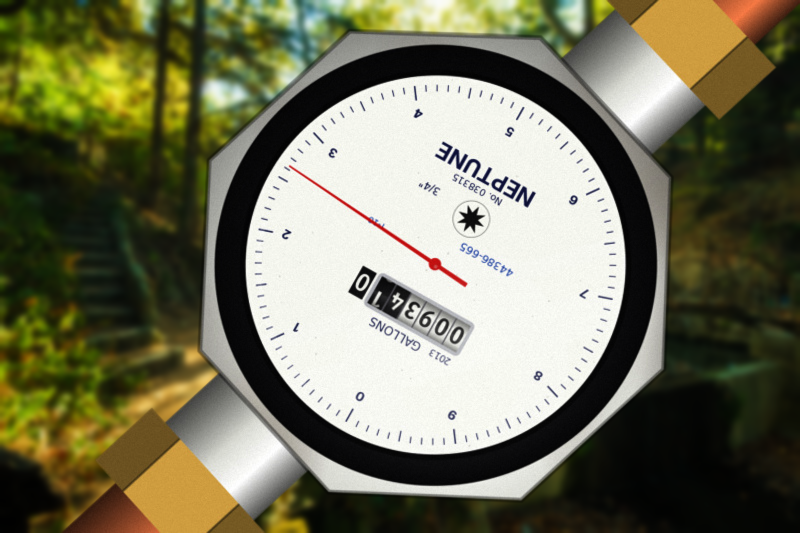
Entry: 93412.6gal
